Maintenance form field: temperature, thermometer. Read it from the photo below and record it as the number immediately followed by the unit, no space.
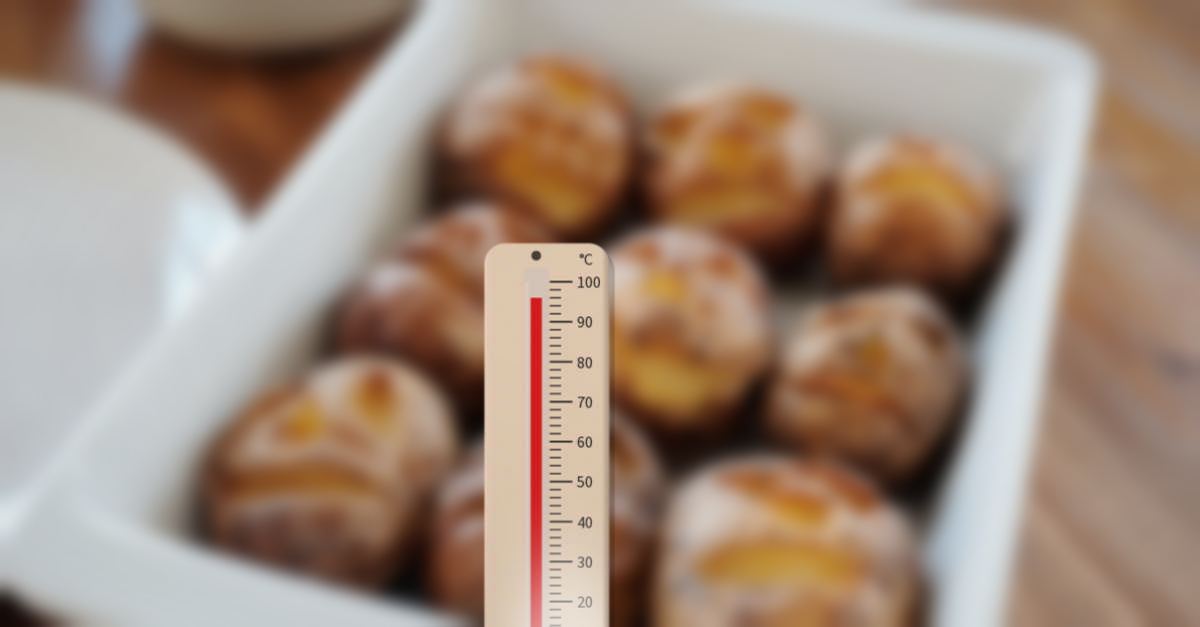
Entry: 96°C
